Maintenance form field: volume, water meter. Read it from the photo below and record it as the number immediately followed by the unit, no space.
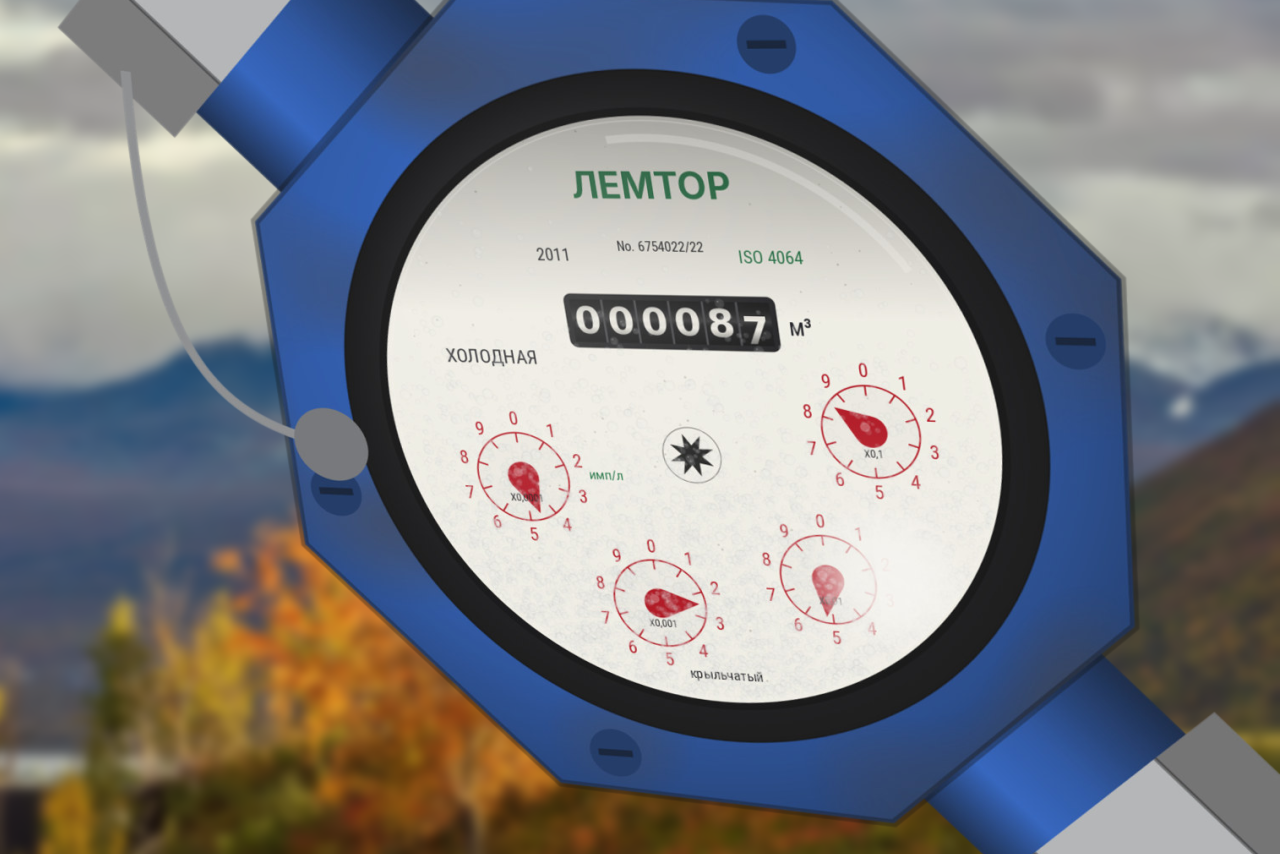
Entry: 86.8524m³
